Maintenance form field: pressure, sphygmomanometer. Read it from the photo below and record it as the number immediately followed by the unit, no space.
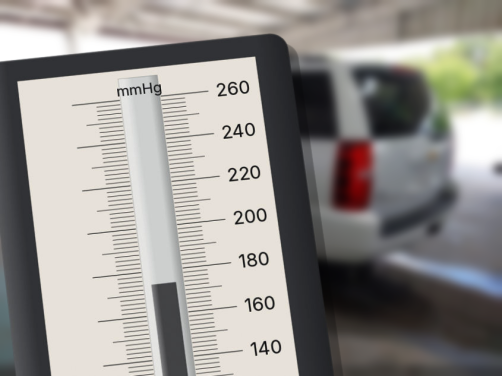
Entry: 174mmHg
